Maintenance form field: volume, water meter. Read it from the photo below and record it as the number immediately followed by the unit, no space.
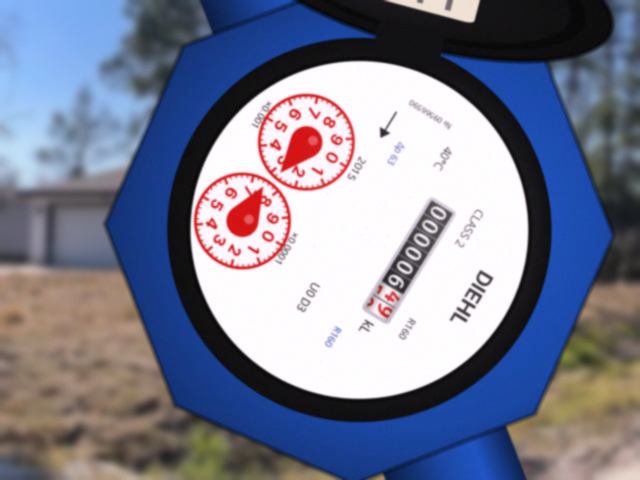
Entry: 6.4927kL
